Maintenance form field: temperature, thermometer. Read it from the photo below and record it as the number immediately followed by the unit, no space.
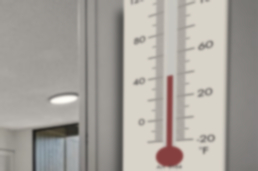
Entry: 40°F
